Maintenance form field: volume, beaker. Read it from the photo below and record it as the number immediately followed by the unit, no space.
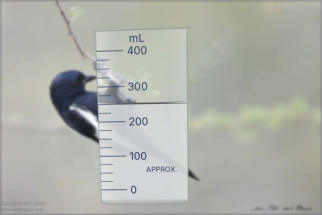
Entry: 250mL
